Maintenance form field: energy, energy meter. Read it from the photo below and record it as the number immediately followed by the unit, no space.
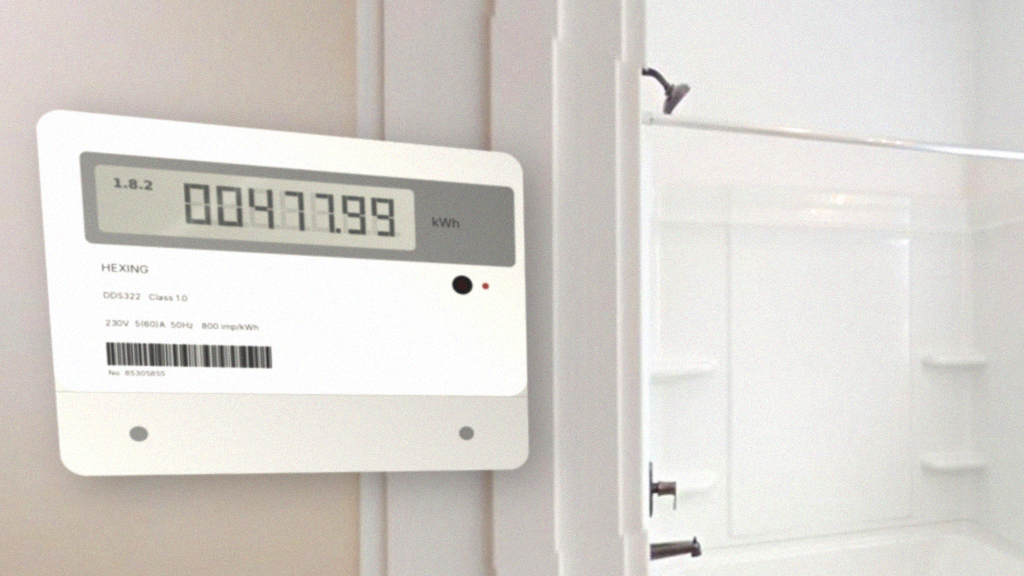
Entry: 477.99kWh
